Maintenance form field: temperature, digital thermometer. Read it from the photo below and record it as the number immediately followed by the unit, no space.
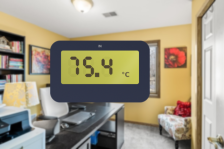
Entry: 75.4°C
